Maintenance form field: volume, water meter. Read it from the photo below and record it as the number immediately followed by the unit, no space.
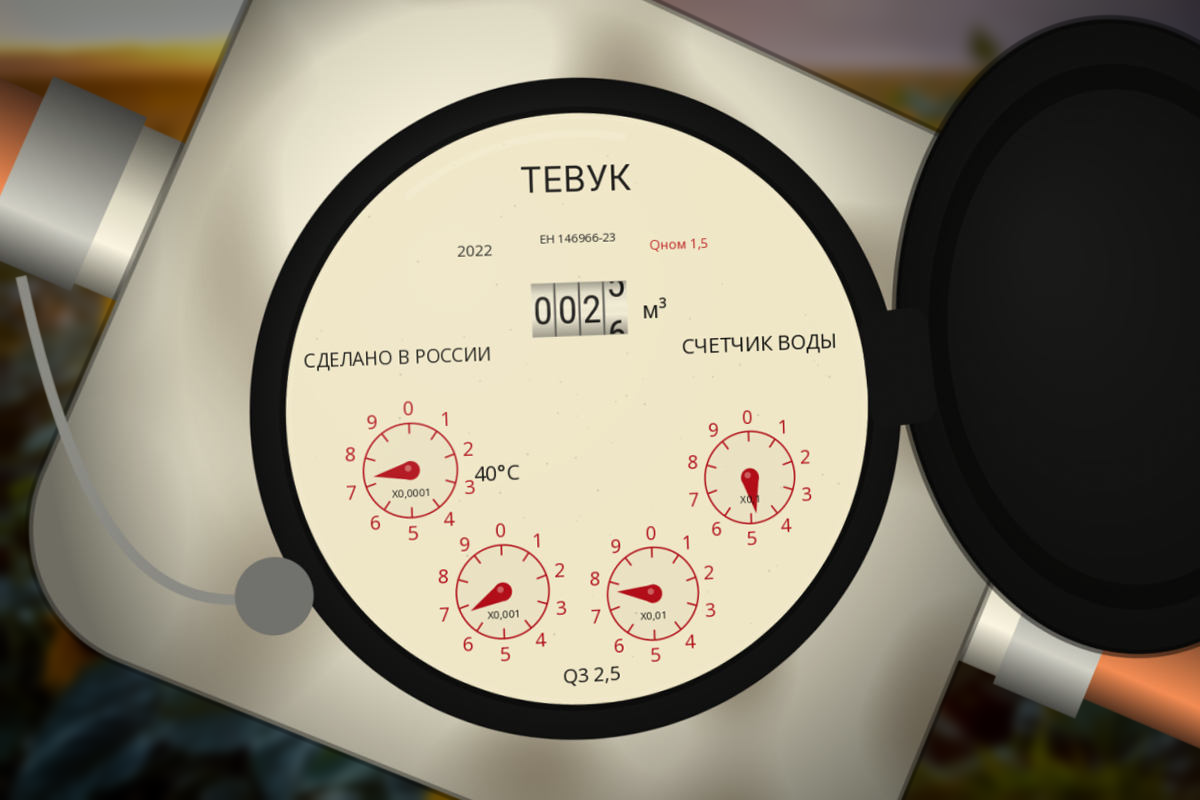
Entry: 25.4767m³
